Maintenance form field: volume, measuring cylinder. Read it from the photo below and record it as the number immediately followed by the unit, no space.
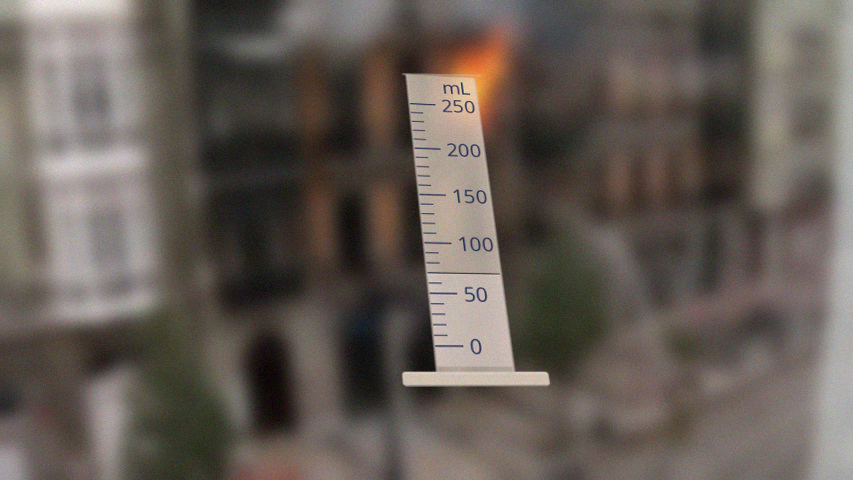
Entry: 70mL
